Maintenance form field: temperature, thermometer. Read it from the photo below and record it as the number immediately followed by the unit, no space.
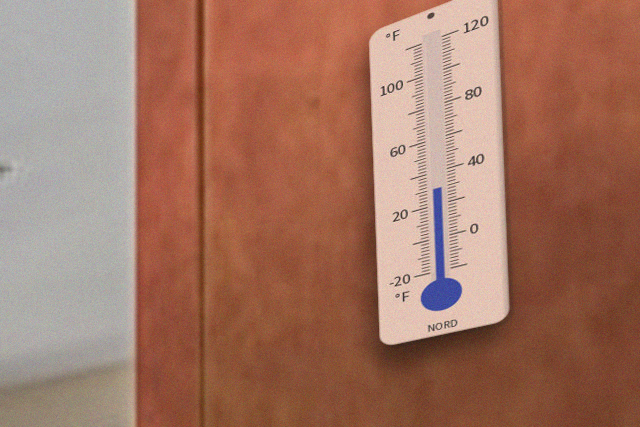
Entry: 30°F
